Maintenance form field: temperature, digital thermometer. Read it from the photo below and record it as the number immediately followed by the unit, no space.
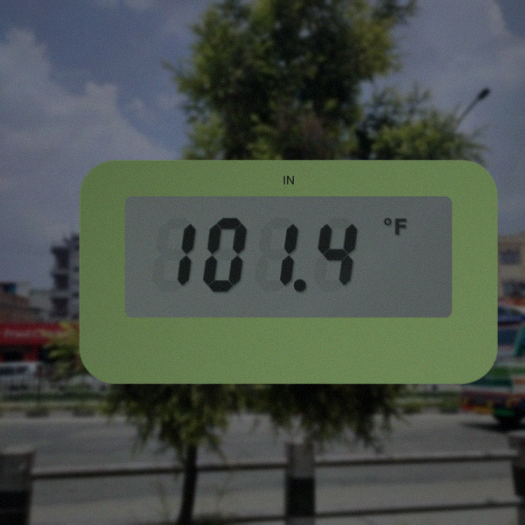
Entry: 101.4°F
